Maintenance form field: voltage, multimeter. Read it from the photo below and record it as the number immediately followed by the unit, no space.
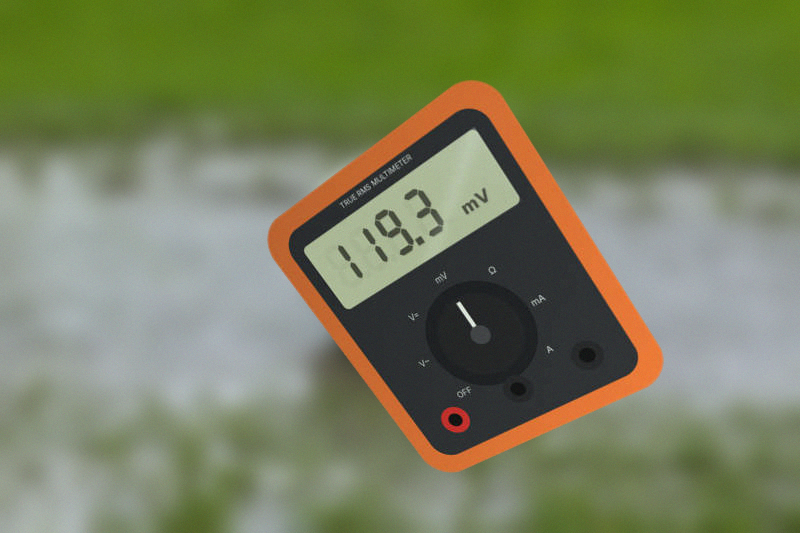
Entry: 119.3mV
